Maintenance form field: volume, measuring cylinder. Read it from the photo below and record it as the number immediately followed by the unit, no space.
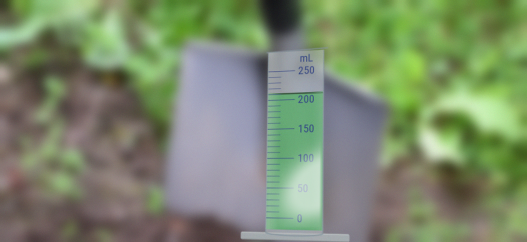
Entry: 210mL
